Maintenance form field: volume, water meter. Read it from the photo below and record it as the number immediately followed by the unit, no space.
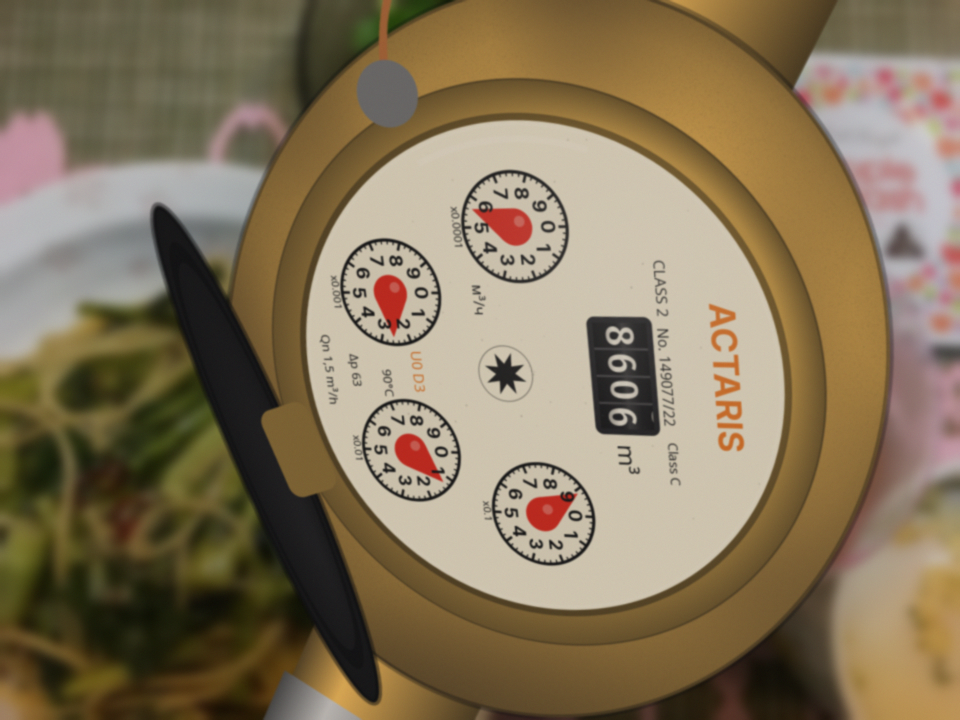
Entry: 8605.9125m³
